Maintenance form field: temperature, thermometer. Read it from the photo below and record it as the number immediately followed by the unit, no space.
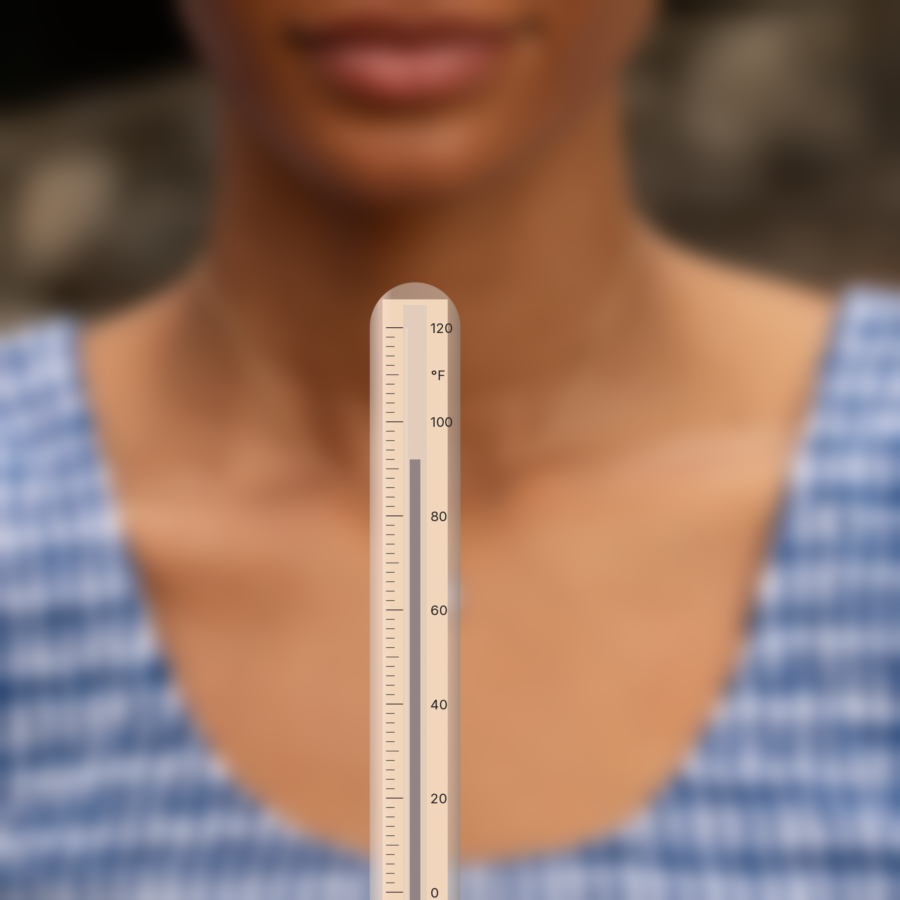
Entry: 92°F
